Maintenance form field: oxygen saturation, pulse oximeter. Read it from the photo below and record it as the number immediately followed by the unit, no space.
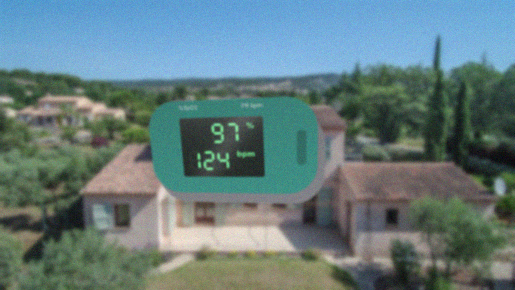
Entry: 97%
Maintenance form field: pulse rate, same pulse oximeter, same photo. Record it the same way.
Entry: 124bpm
